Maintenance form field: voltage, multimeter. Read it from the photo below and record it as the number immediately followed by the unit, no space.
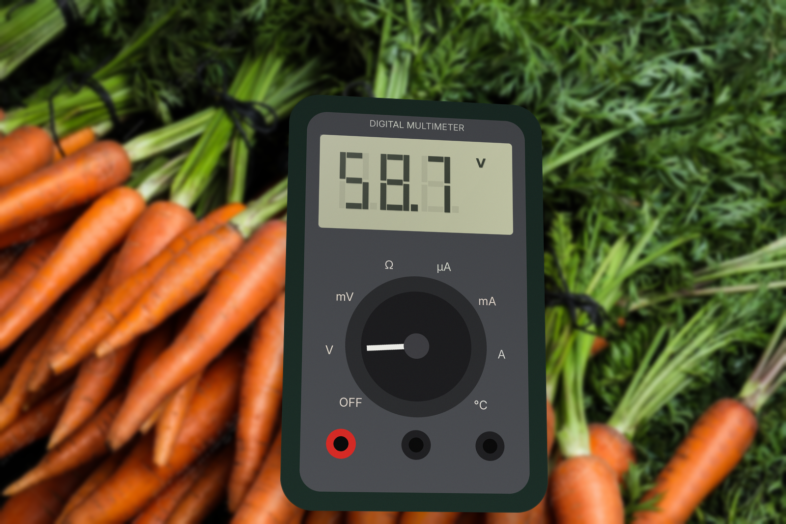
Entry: 58.7V
